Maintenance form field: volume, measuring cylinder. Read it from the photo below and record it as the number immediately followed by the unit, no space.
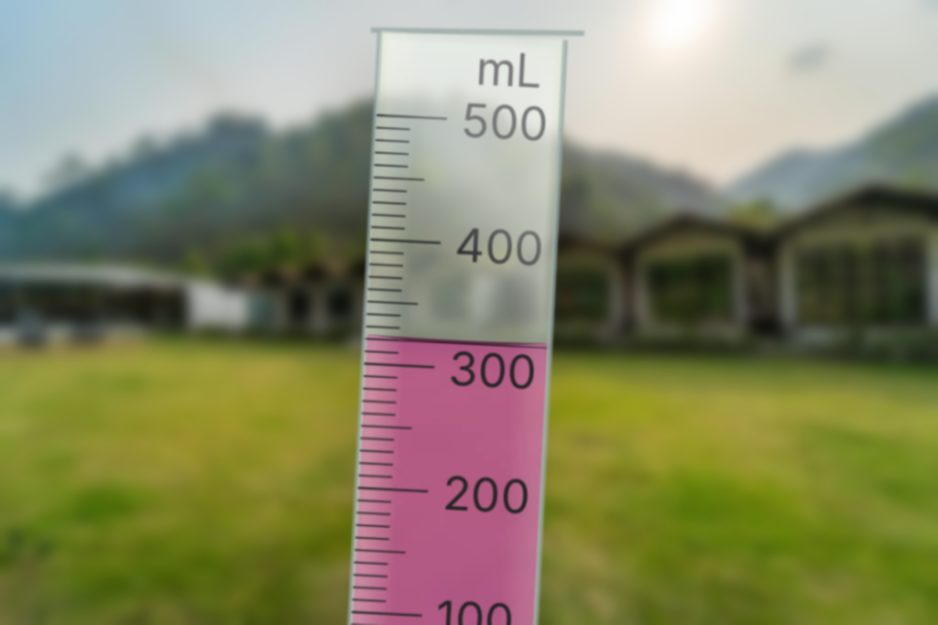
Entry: 320mL
